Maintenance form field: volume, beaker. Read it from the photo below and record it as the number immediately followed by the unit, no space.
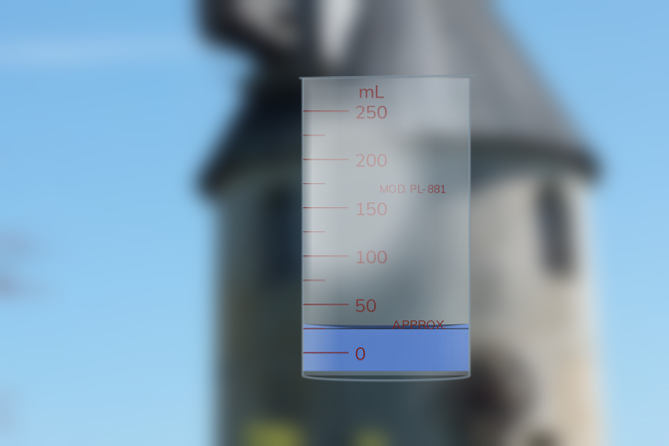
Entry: 25mL
